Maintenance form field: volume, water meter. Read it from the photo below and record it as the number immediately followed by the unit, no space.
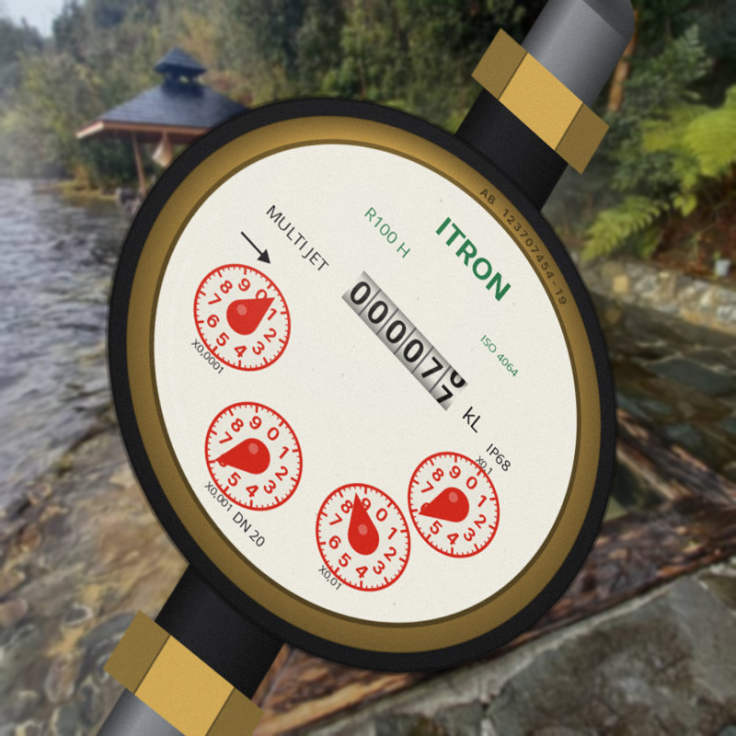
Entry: 76.5860kL
